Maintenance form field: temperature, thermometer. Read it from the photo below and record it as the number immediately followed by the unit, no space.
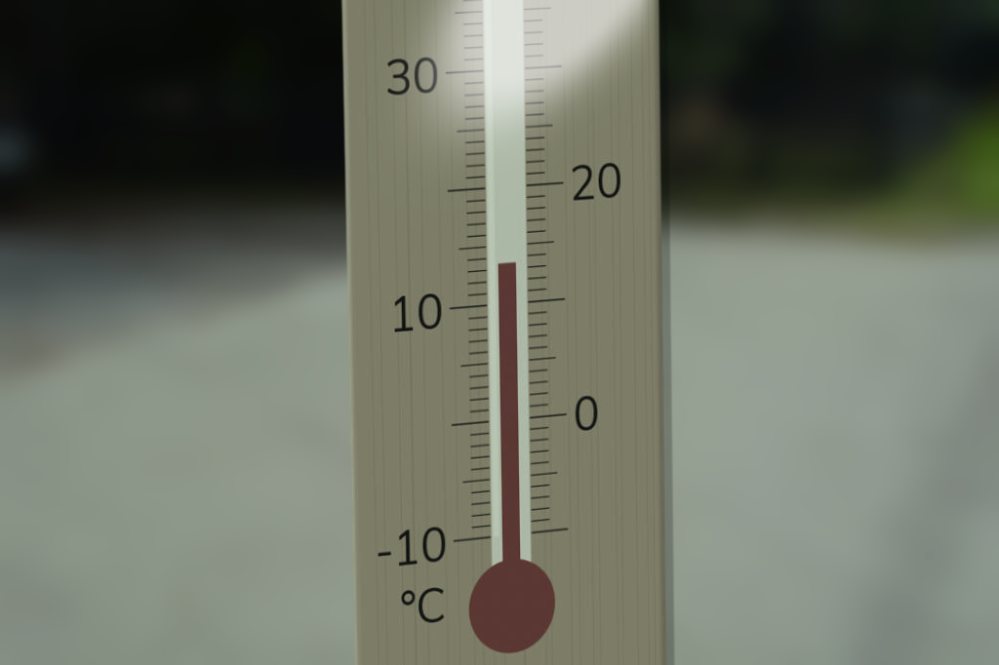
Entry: 13.5°C
